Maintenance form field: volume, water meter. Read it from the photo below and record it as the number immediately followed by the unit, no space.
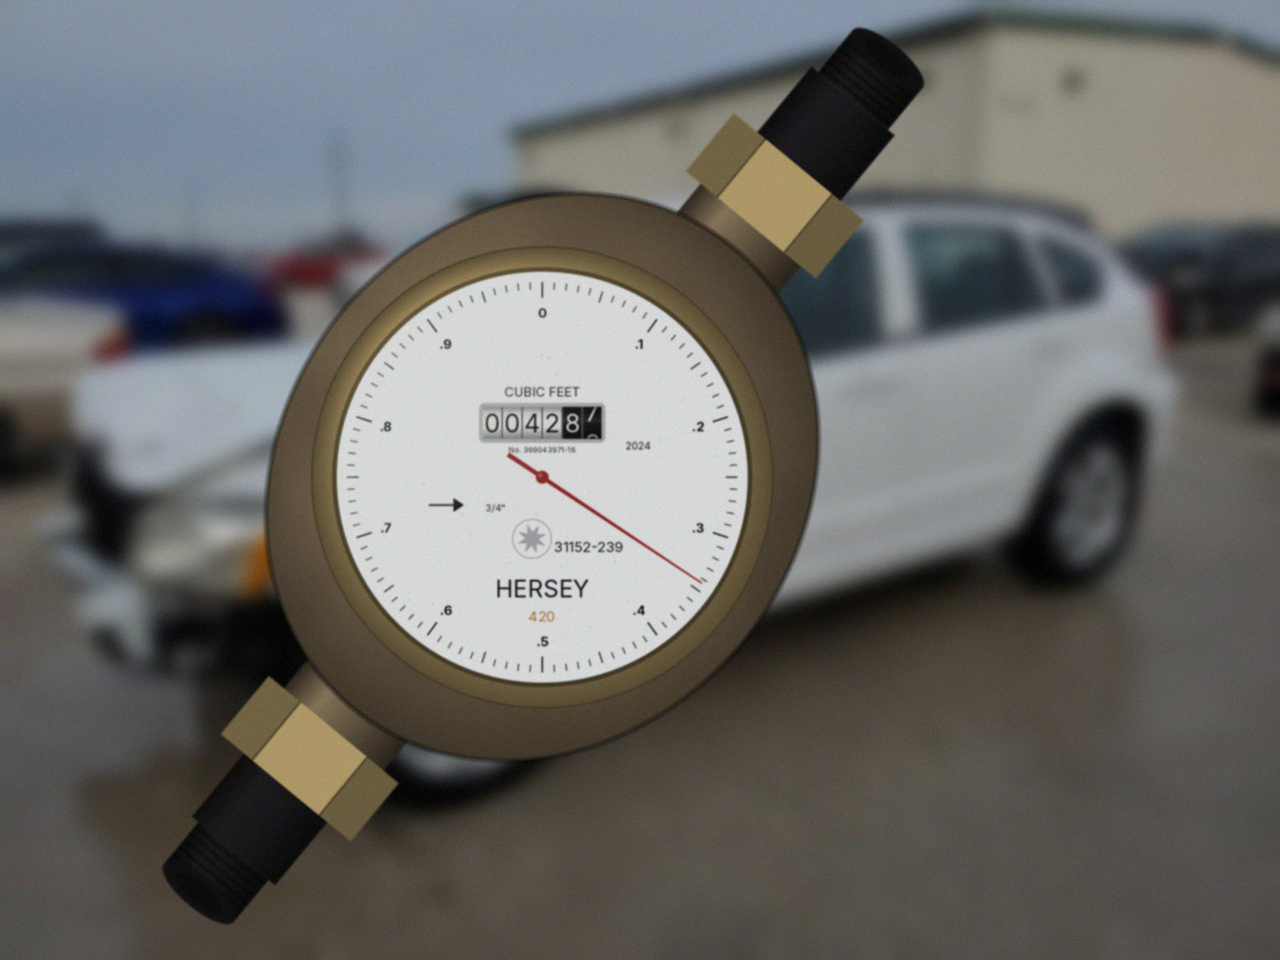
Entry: 4287.34ft³
